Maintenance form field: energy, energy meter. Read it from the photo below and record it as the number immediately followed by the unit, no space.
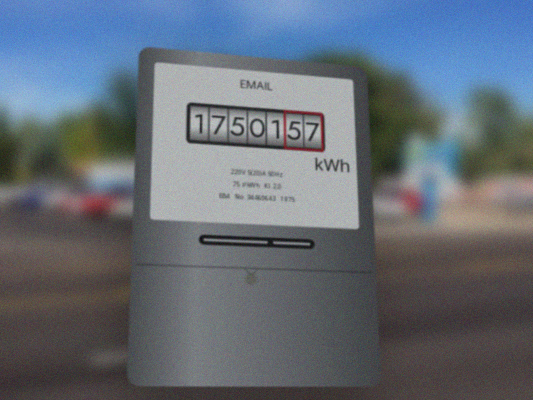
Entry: 17501.57kWh
